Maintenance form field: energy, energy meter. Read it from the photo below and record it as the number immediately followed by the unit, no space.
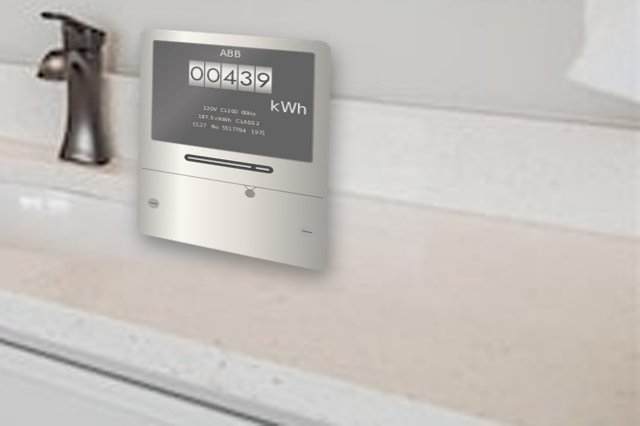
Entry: 439kWh
